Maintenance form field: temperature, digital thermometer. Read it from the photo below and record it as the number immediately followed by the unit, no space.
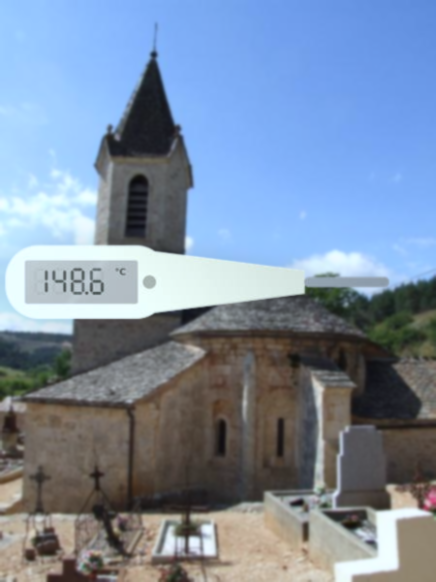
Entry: 148.6°C
